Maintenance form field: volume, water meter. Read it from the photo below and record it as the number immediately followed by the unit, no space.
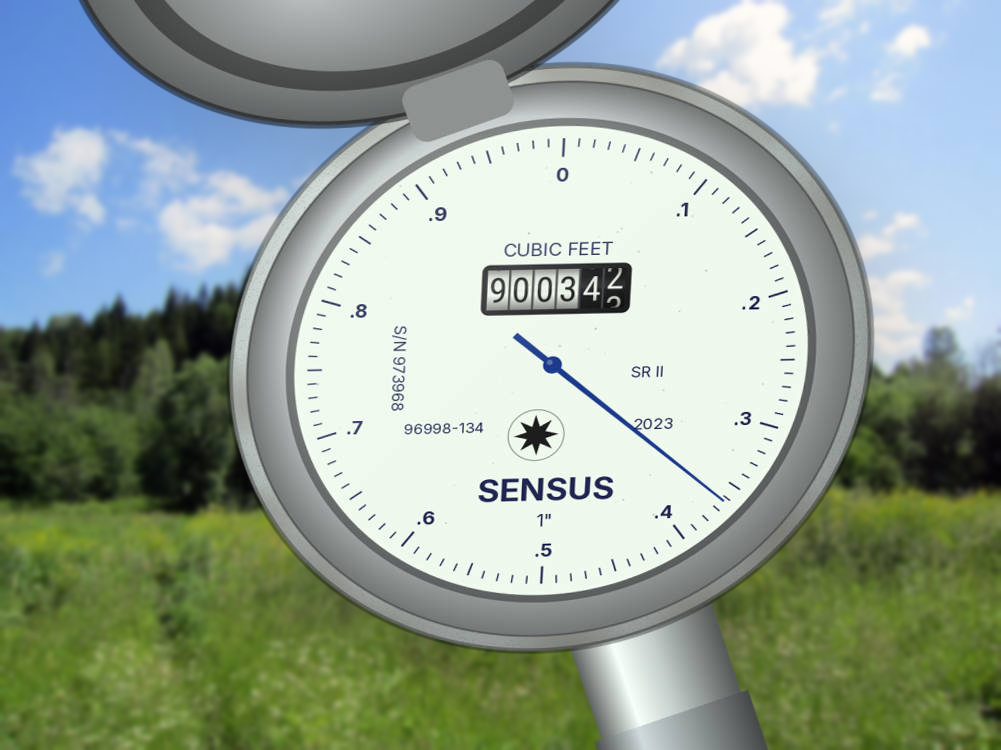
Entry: 900342.36ft³
